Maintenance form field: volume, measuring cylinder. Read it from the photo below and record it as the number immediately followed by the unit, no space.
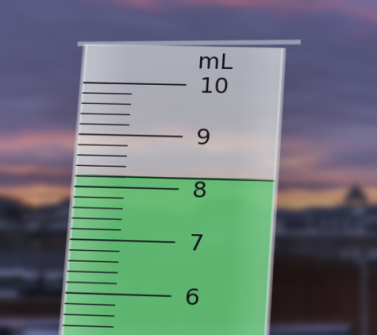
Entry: 8.2mL
